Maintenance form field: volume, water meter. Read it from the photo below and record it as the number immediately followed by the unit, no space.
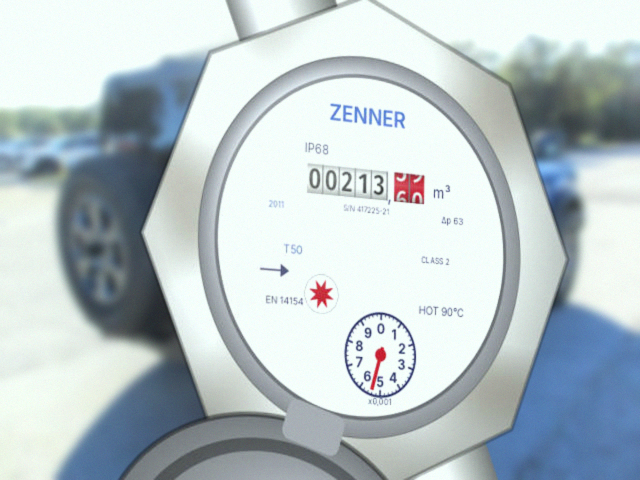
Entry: 213.595m³
